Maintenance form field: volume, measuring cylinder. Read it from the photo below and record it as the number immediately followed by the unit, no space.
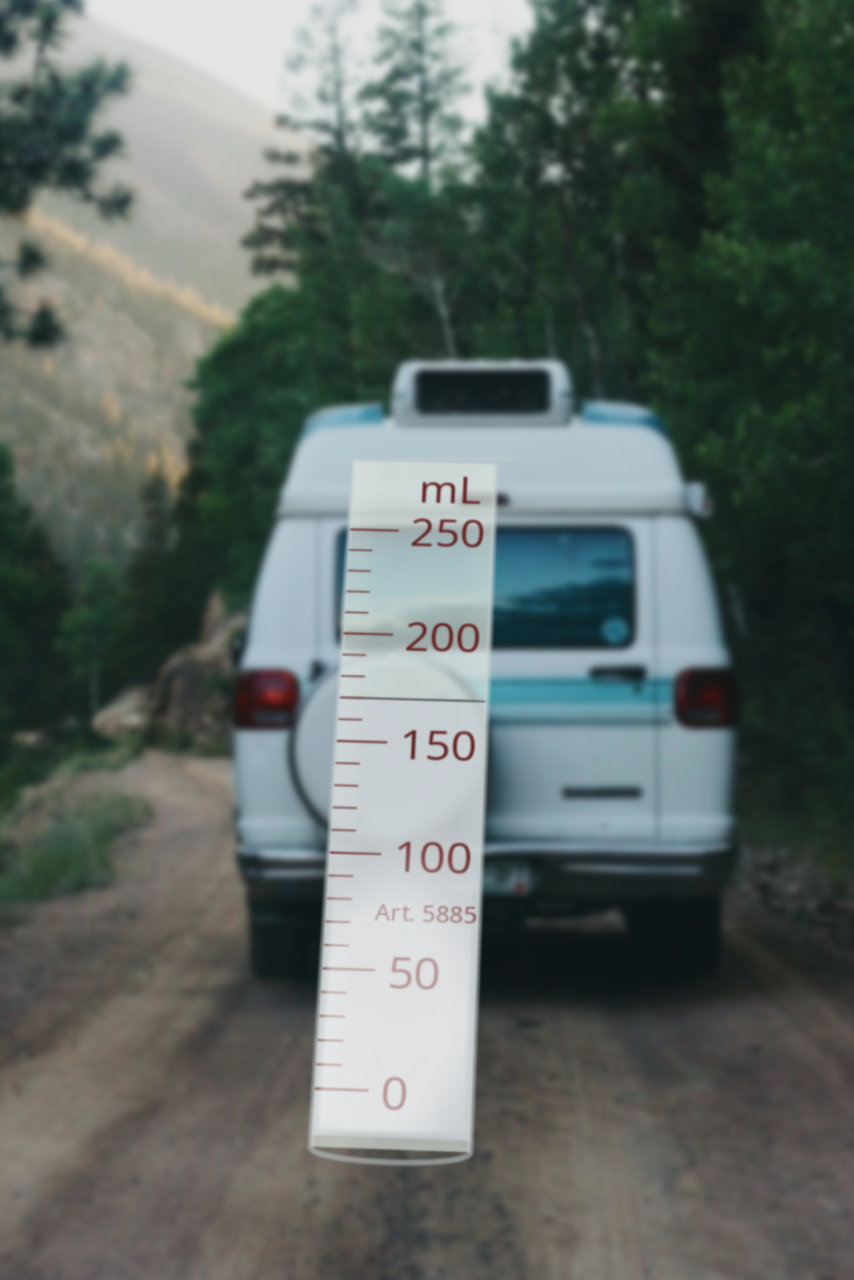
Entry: 170mL
